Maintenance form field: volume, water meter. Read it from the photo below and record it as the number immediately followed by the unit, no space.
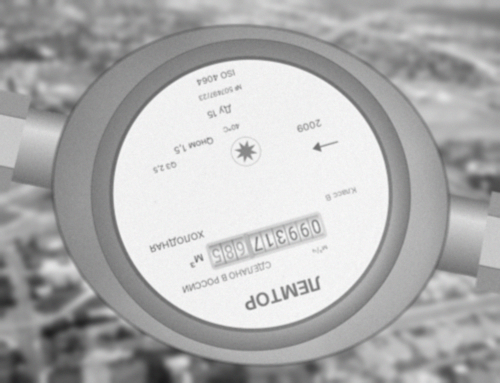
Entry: 99317.685m³
